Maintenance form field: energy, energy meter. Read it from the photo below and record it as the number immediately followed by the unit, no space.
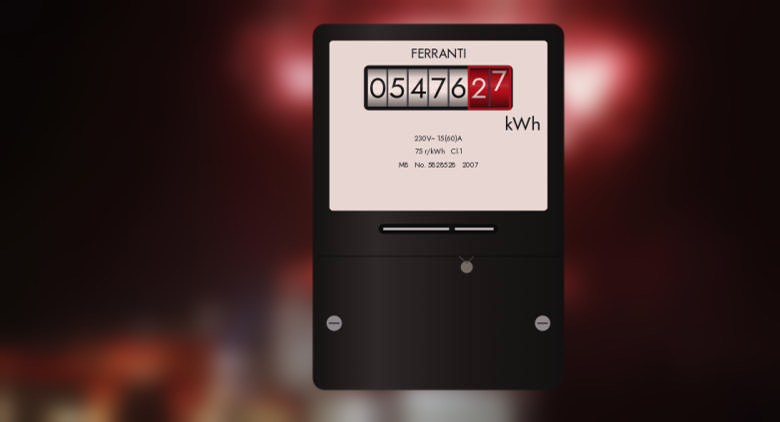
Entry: 5476.27kWh
